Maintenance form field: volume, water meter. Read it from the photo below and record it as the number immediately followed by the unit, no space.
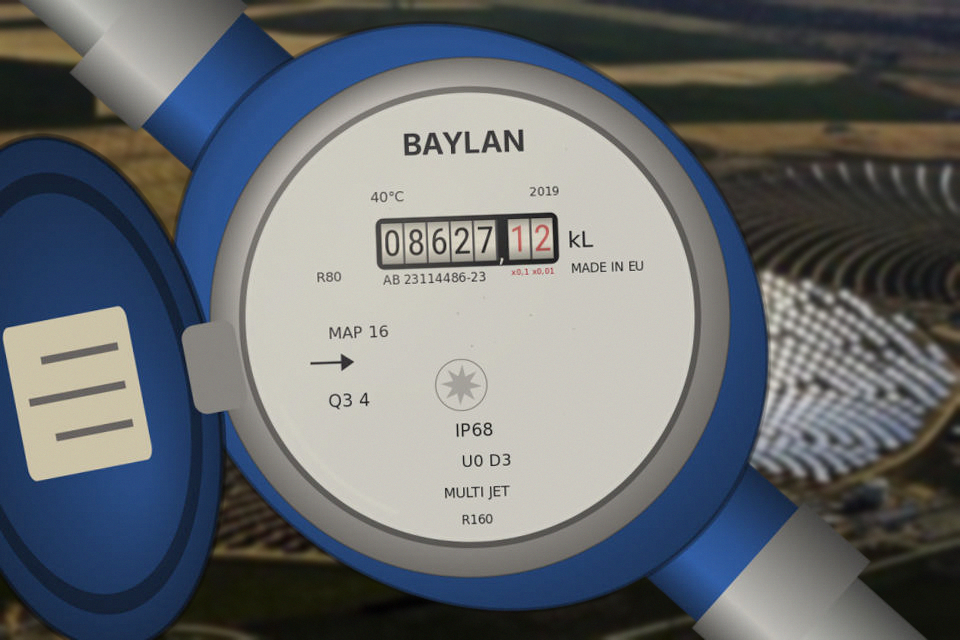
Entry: 8627.12kL
